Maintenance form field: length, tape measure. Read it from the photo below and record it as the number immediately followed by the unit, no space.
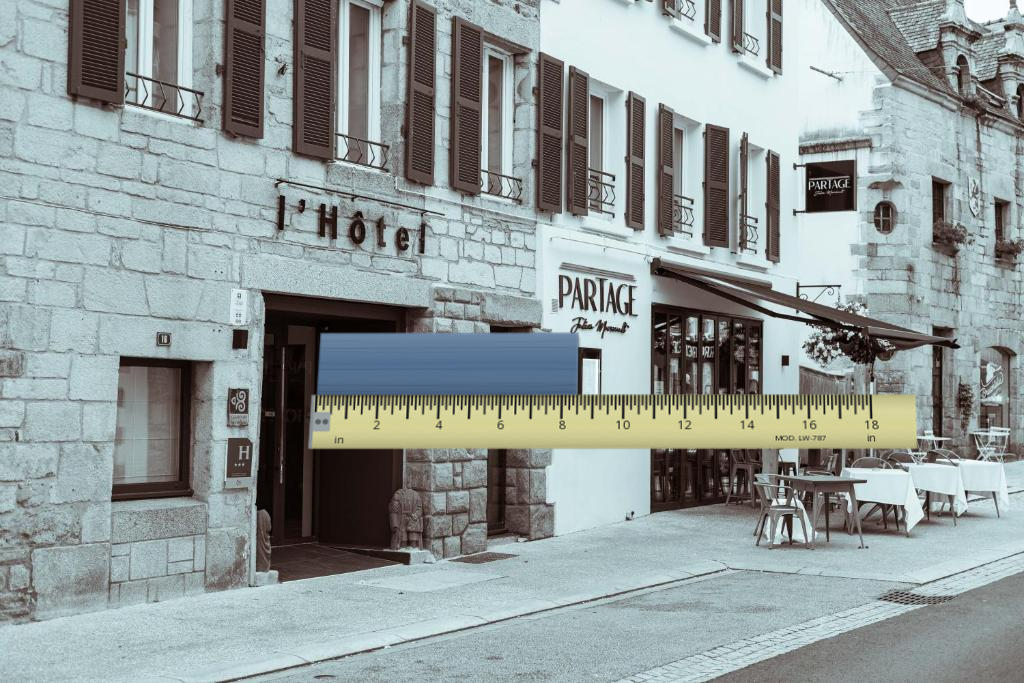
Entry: 8.5in
